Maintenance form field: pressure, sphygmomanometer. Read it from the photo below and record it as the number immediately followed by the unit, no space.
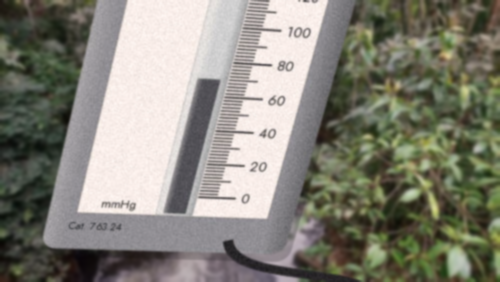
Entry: 70mmHg
